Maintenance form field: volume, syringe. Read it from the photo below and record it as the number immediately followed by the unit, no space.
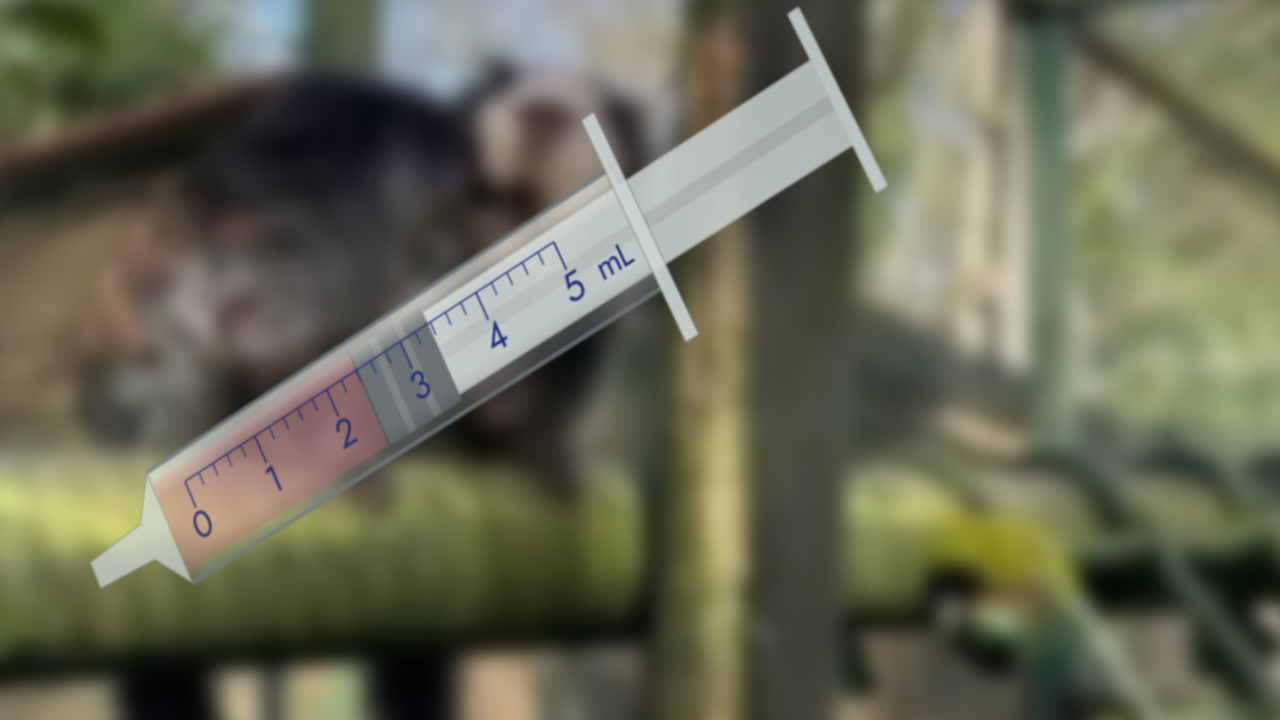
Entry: 2.4mL
